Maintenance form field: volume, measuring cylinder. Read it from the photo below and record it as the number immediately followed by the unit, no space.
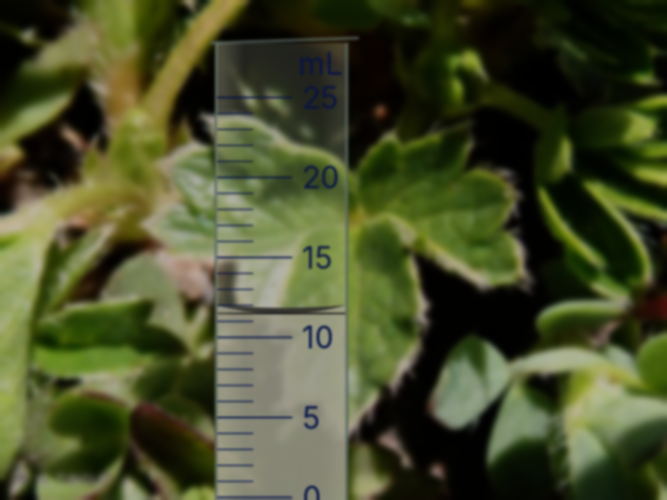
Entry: 11.5mL
